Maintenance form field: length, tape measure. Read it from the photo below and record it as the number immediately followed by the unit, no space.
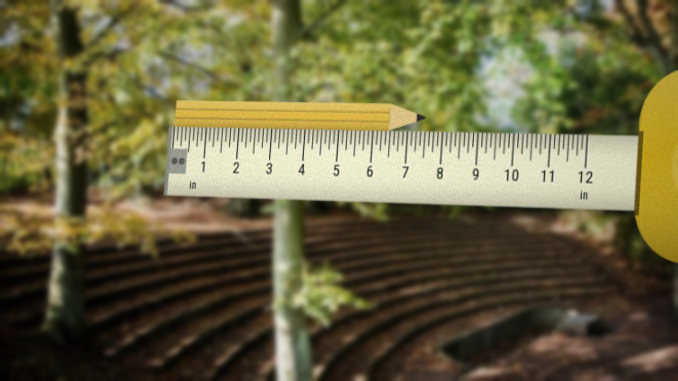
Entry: 7.5in
